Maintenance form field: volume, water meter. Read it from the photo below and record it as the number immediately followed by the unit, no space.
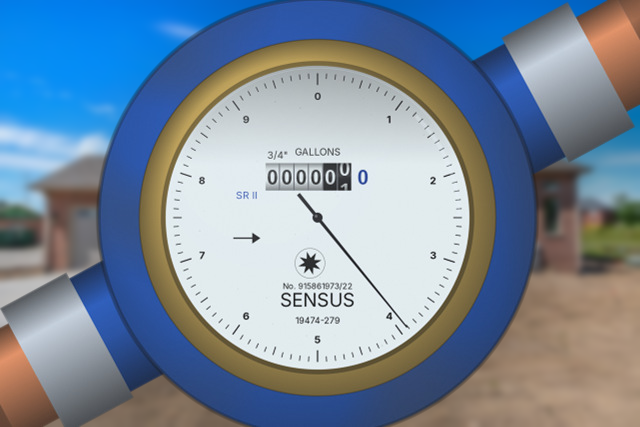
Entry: 3.9gal
